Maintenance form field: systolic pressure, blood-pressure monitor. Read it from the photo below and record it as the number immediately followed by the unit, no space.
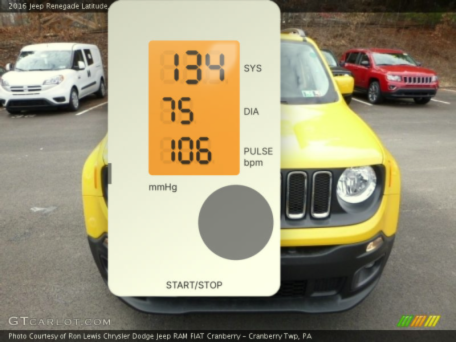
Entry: 134mmHg
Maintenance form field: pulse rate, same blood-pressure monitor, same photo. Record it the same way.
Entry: 106bpm
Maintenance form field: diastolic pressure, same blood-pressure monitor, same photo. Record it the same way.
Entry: 75mmHg
